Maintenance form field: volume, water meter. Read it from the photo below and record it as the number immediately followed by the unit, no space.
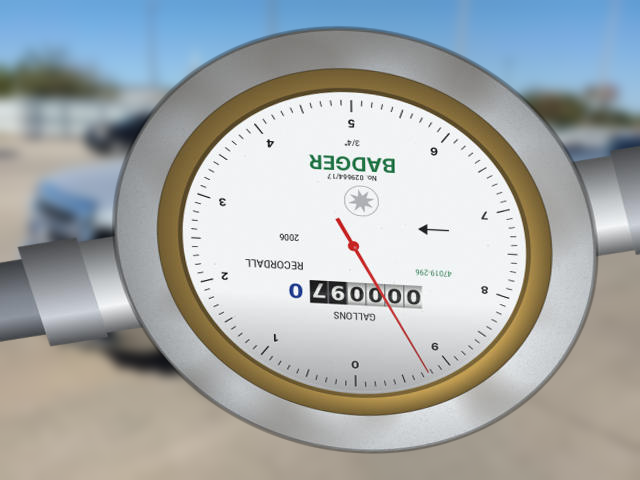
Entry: 969.2gal
